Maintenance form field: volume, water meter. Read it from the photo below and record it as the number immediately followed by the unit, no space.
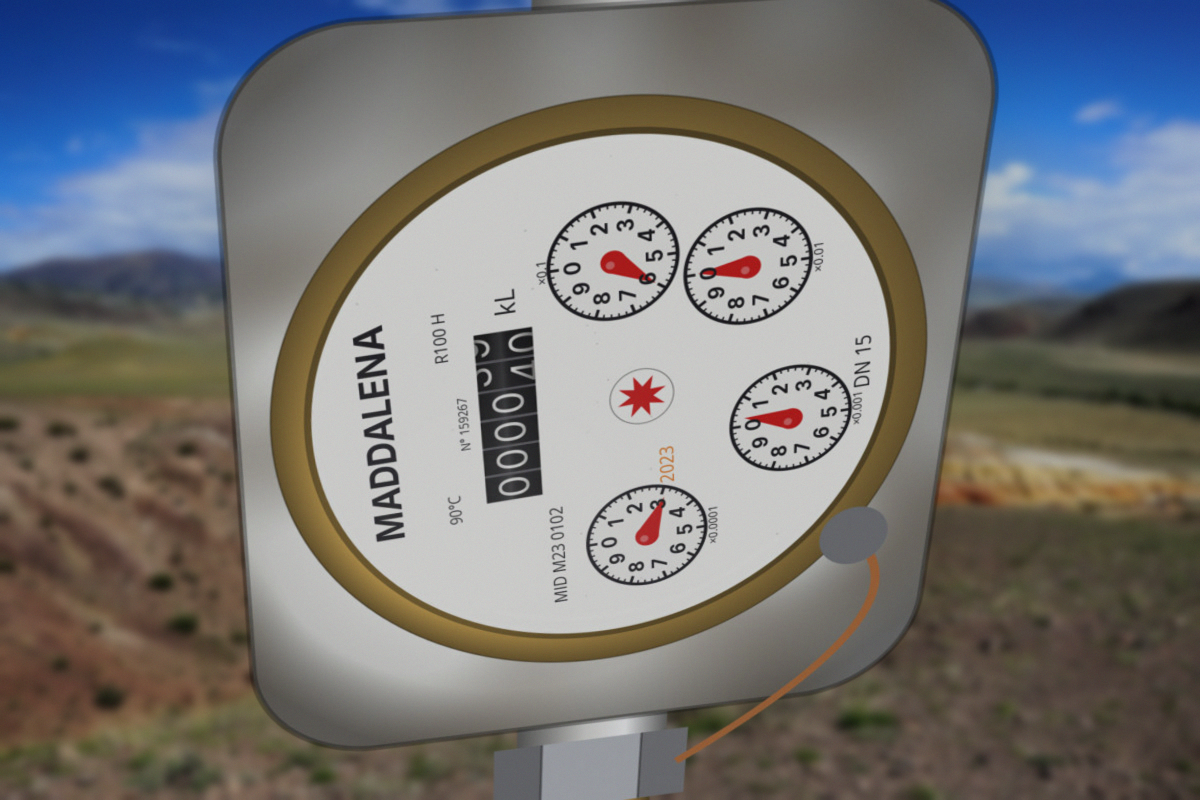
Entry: 39.6003kL
